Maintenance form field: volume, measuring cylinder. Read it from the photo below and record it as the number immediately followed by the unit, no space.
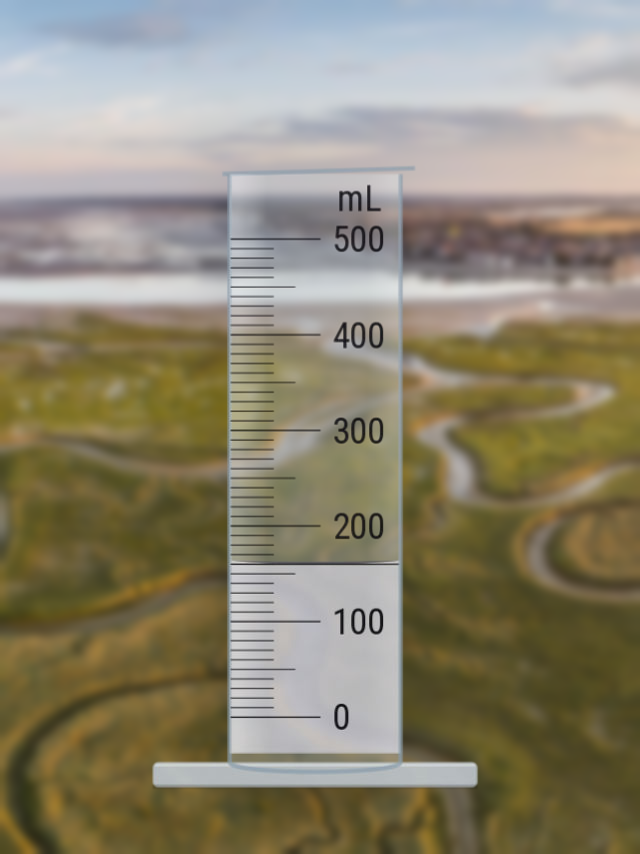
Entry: 160mL
